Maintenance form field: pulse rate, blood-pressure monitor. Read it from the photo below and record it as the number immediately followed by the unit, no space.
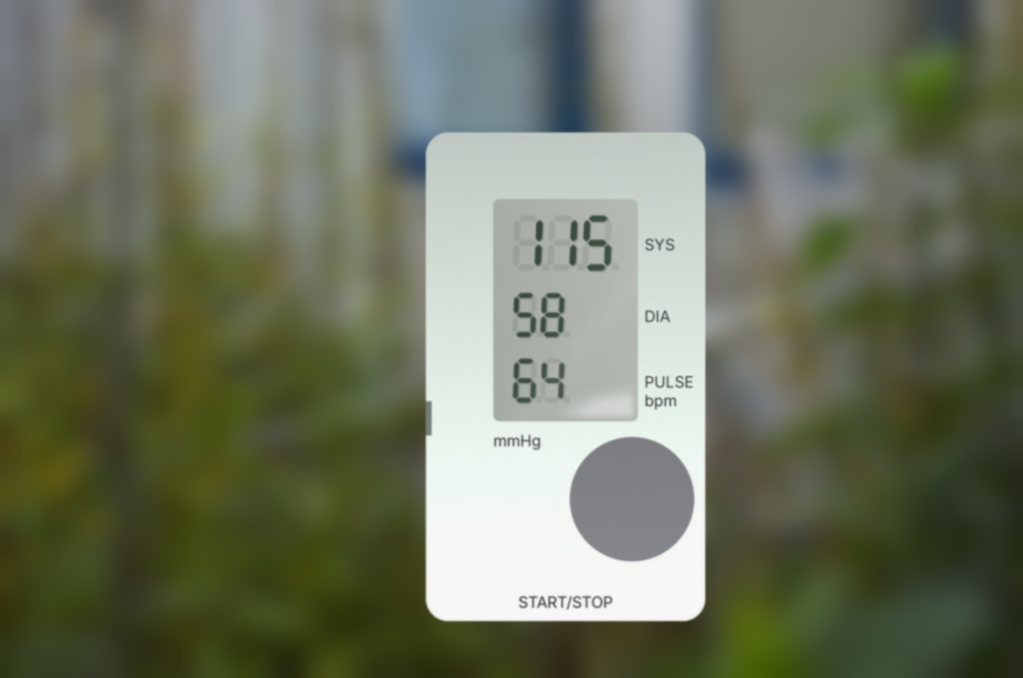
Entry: 64bpm
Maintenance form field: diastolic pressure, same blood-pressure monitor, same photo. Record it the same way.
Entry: 58mmHg
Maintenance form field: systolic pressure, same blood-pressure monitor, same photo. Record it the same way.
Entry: 115mmHg
